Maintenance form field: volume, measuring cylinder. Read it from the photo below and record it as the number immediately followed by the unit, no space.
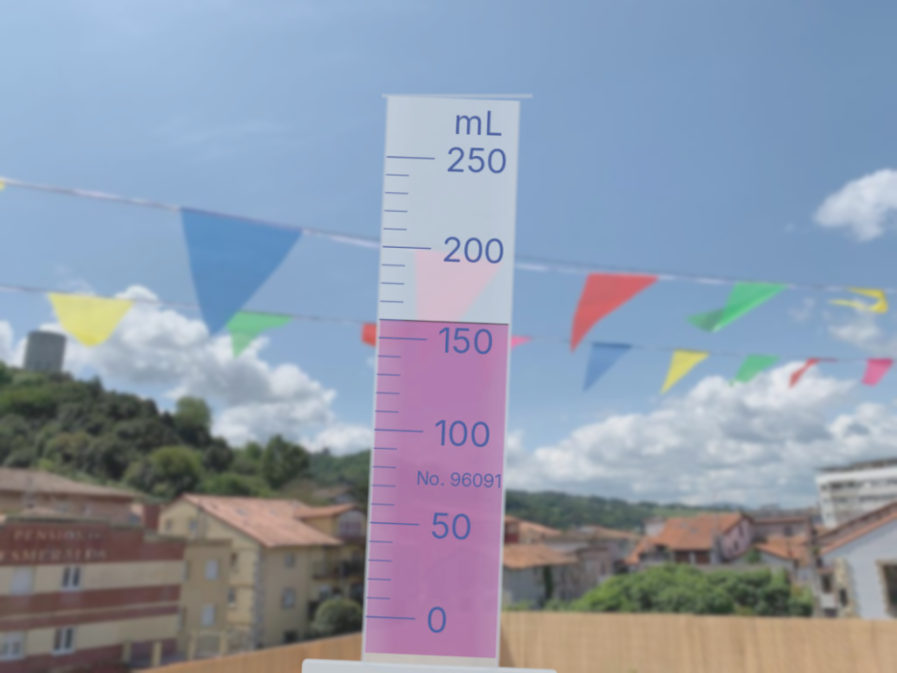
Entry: 160mL
